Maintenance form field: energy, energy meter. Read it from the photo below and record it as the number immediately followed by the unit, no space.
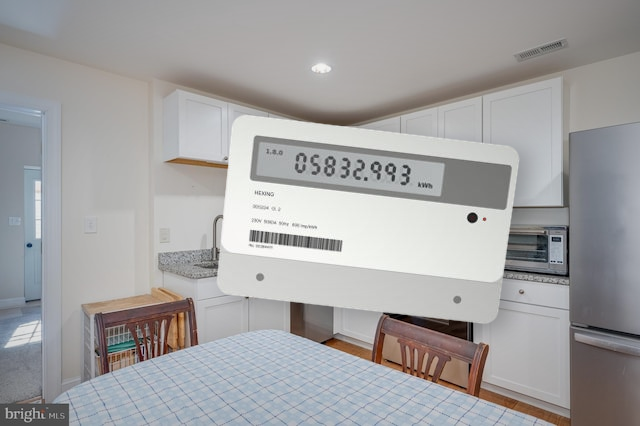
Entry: 5832.993kWh
